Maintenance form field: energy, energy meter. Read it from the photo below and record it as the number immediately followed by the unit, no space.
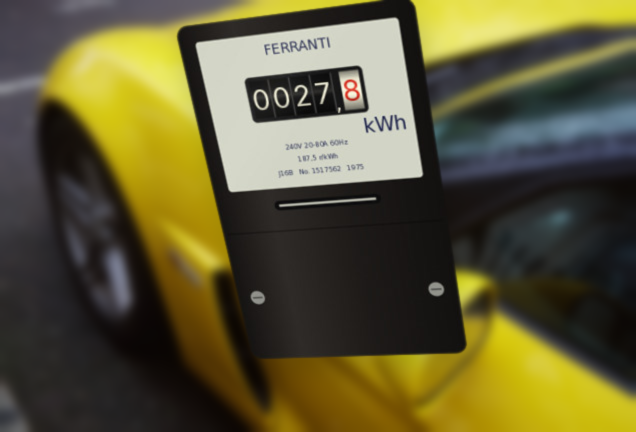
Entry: 27.8kWh
